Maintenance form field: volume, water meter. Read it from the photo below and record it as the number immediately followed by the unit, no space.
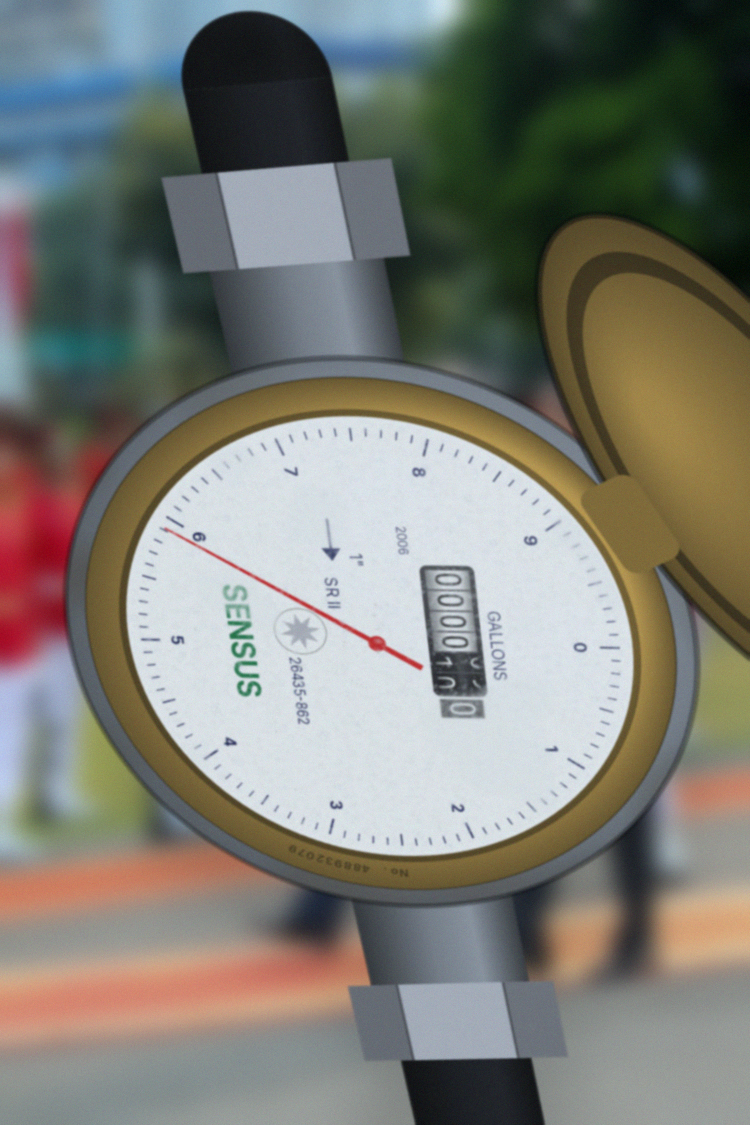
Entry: 95.9gal
